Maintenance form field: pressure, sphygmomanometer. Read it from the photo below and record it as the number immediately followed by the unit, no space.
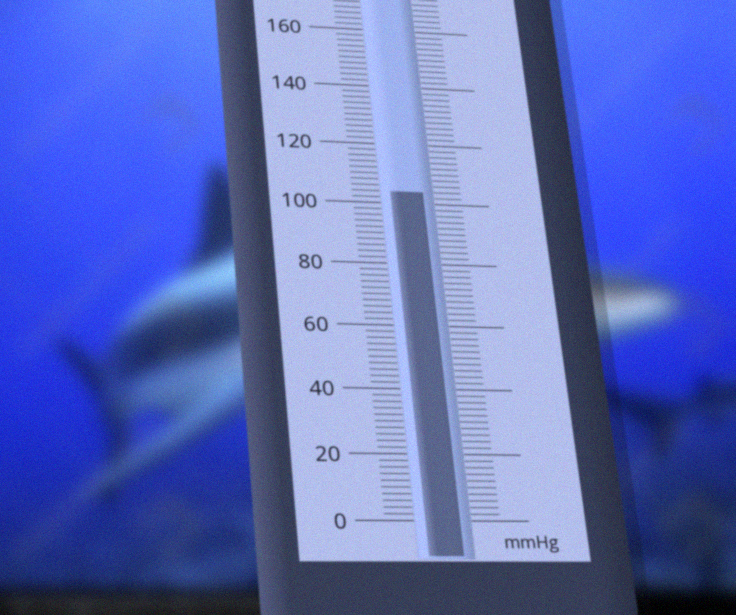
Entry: 104mmHg
